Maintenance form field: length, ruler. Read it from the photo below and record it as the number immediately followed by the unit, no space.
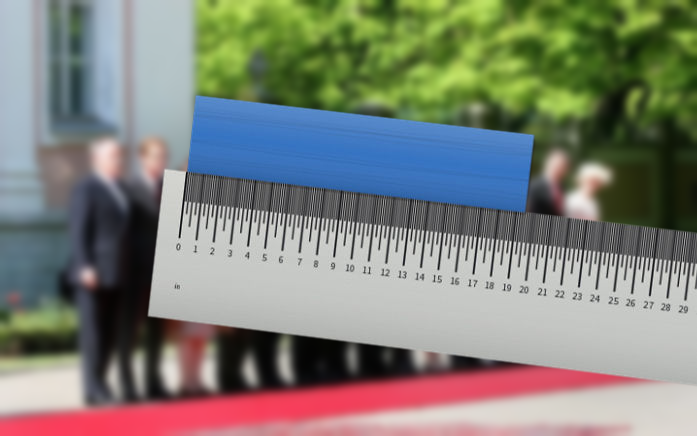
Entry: 19.5in
